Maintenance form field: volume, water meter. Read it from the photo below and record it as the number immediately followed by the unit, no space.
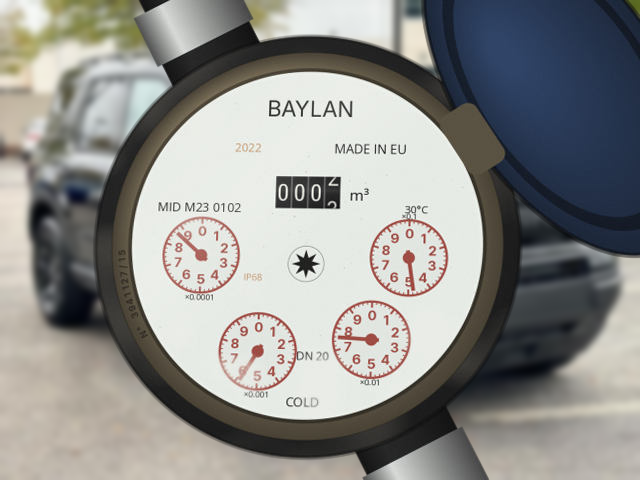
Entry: 2.4758m³
